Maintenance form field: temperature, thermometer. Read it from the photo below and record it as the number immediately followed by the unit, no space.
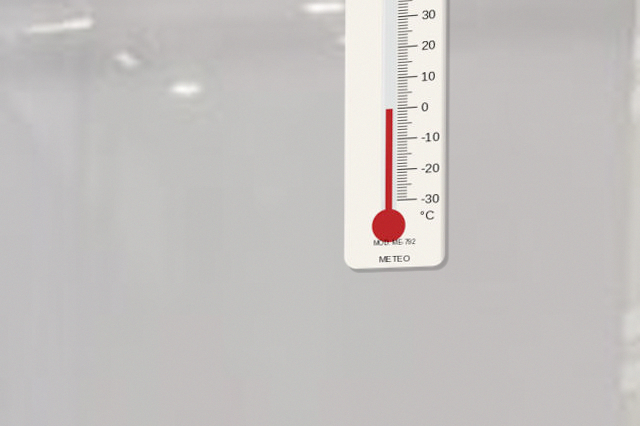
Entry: 0°C
